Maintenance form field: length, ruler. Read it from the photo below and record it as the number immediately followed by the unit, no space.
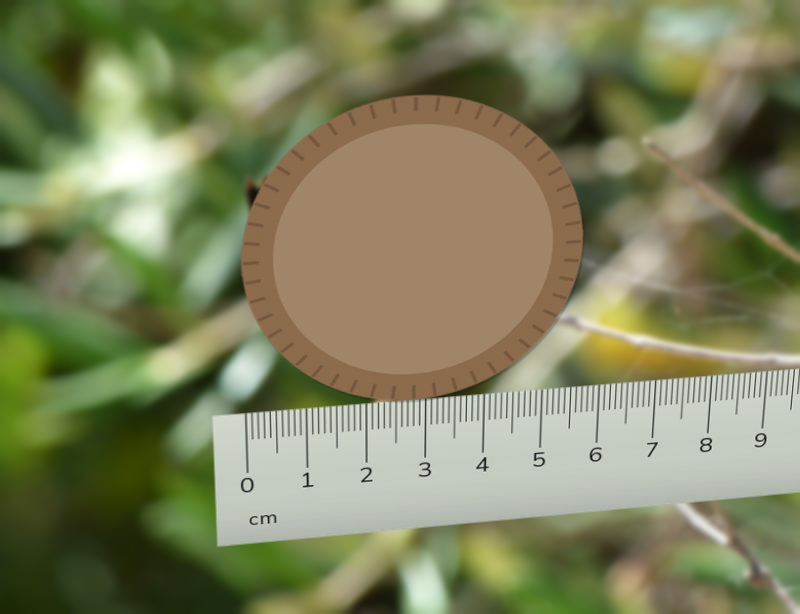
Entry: 5.6cm
